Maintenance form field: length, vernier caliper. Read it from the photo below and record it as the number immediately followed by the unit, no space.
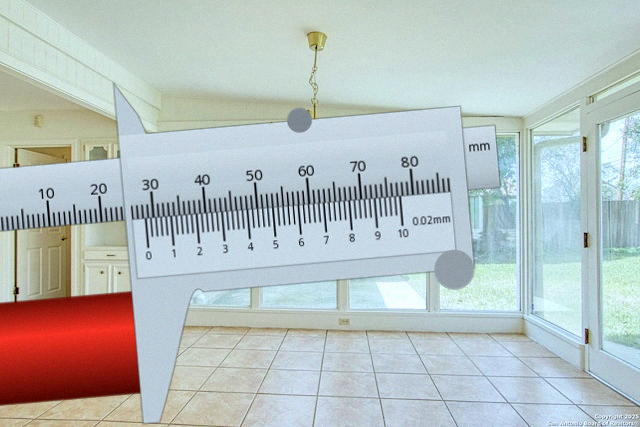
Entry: 28.5mm
